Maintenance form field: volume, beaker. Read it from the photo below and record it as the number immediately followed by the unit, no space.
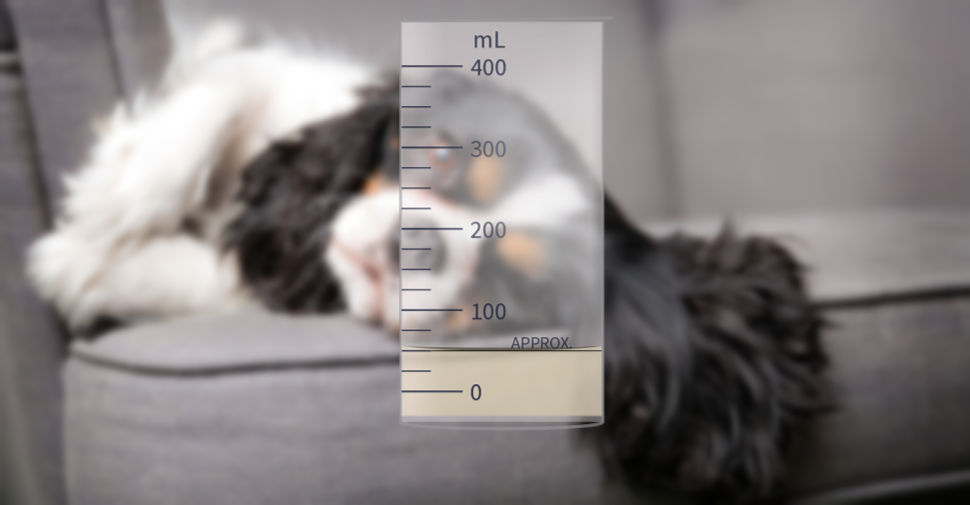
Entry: 50mL
